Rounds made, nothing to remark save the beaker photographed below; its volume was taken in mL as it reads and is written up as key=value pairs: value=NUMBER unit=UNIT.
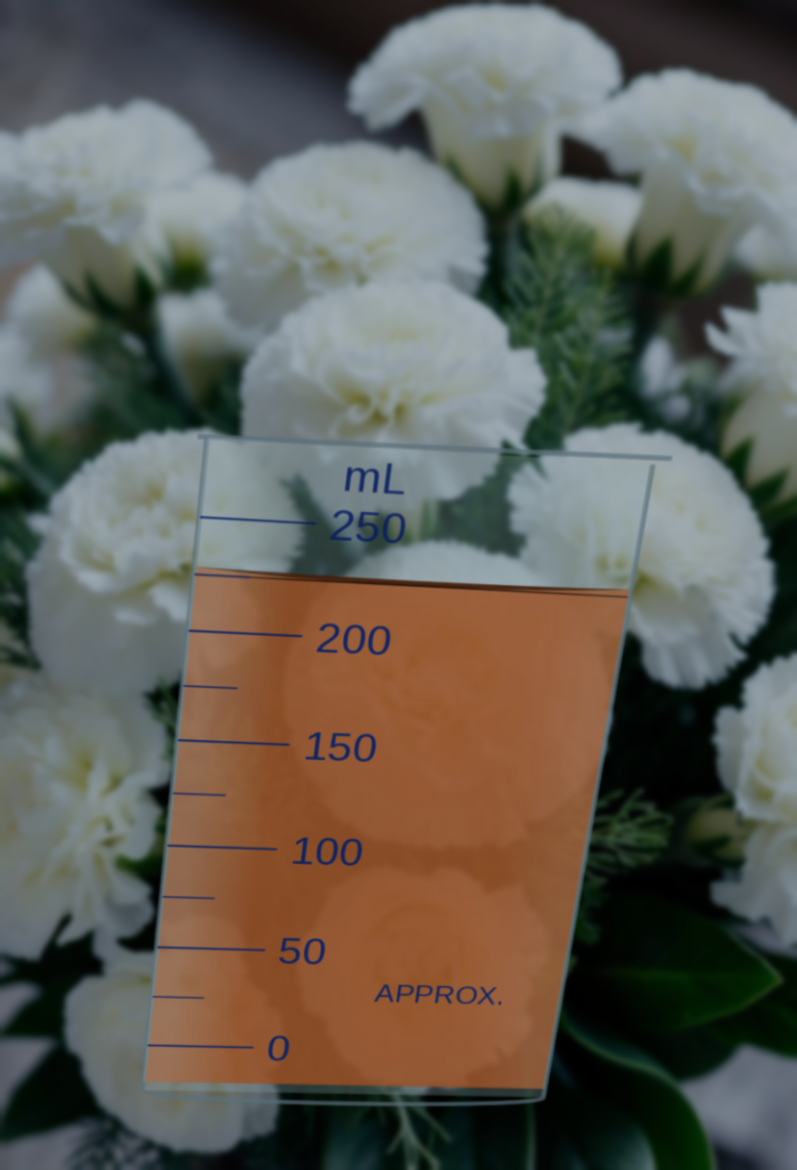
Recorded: value=225 unit=mL
